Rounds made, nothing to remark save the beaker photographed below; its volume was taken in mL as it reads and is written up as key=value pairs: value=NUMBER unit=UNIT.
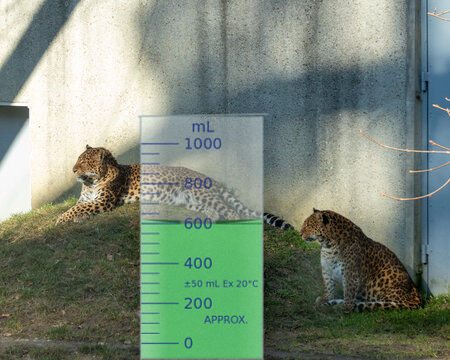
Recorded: value=600 unit=mL
